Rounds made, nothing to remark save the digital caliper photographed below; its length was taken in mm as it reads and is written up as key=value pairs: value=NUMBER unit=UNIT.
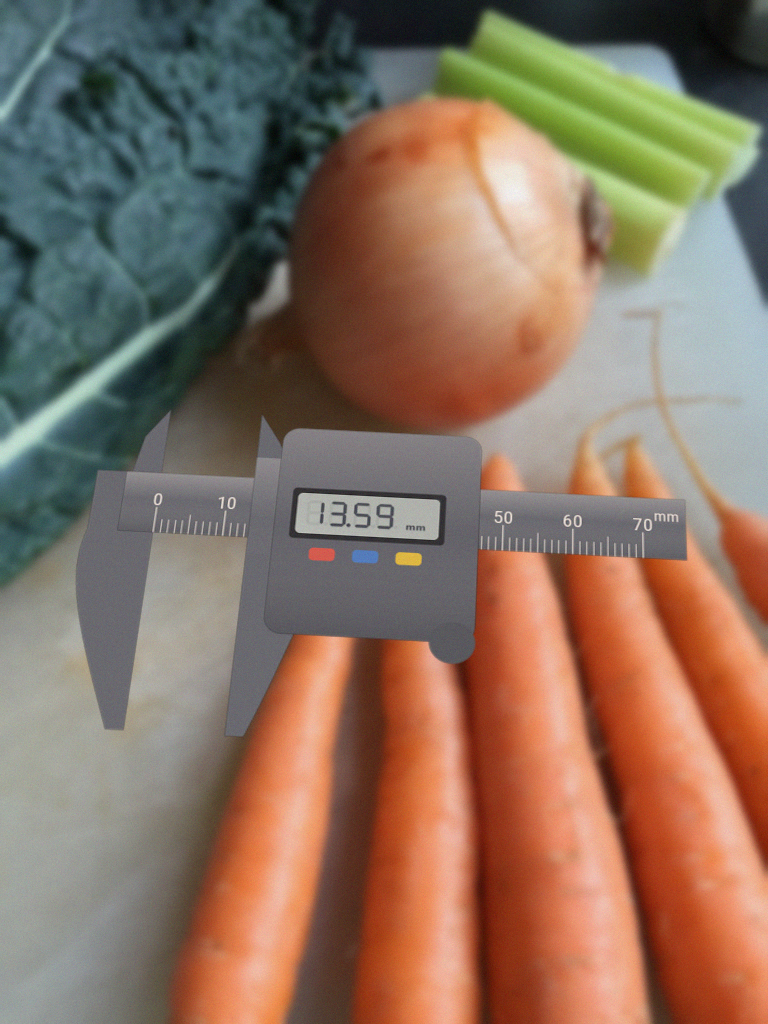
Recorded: value=13.59 unit=mm
